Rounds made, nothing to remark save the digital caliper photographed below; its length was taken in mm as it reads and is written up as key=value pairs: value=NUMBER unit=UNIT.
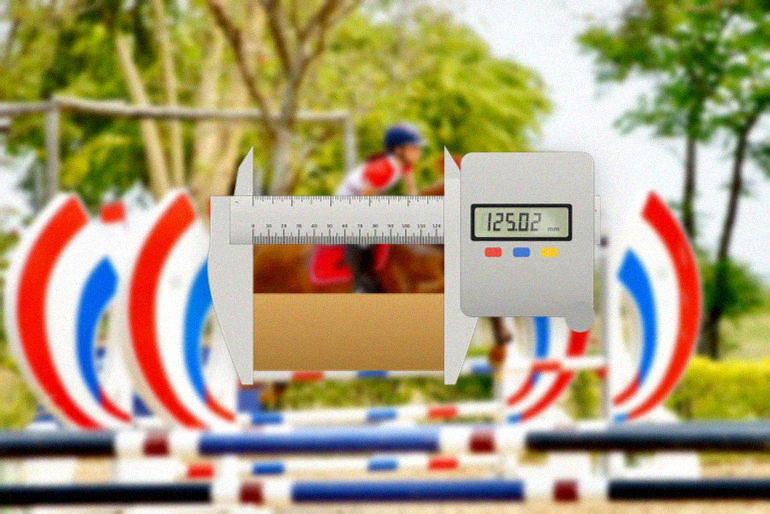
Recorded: value=125.02 unit=mm
